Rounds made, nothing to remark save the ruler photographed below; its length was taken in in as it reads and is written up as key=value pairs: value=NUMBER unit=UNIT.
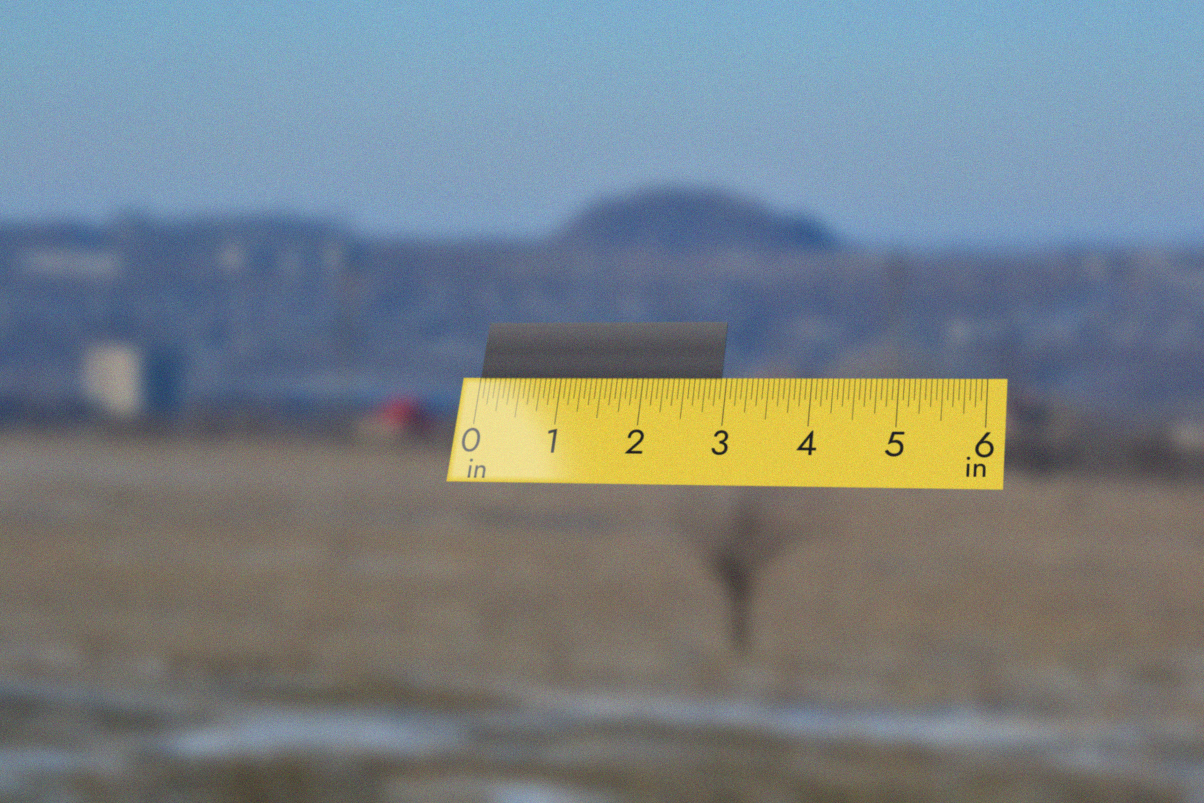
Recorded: value=2.9375 unit=in
